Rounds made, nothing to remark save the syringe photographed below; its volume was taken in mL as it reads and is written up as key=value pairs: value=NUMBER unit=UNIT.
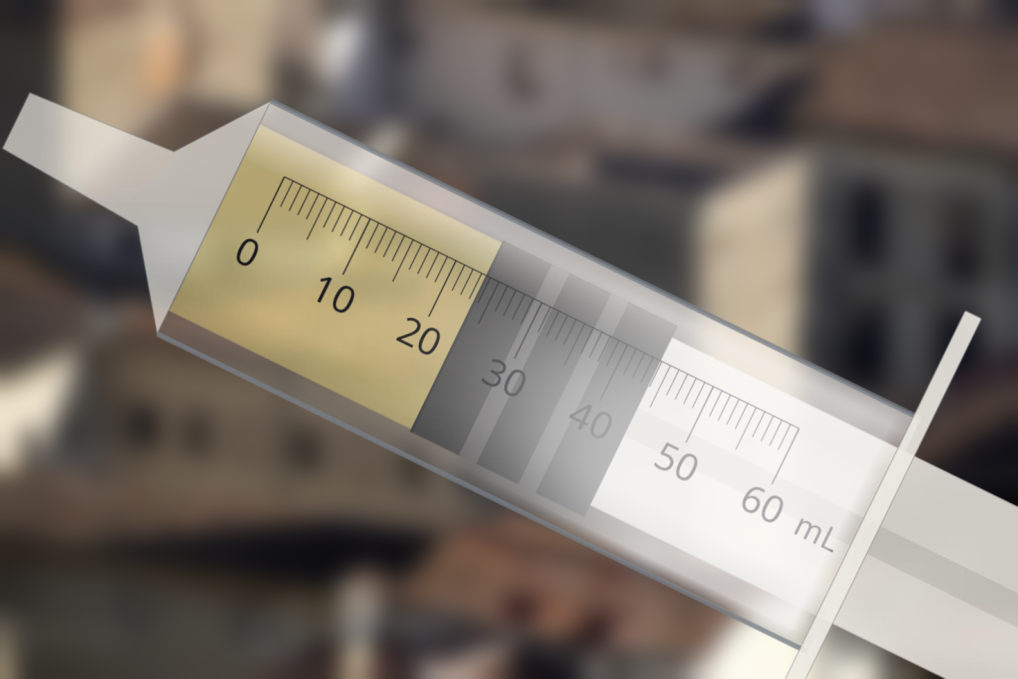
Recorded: value=23.5 unit=mL
